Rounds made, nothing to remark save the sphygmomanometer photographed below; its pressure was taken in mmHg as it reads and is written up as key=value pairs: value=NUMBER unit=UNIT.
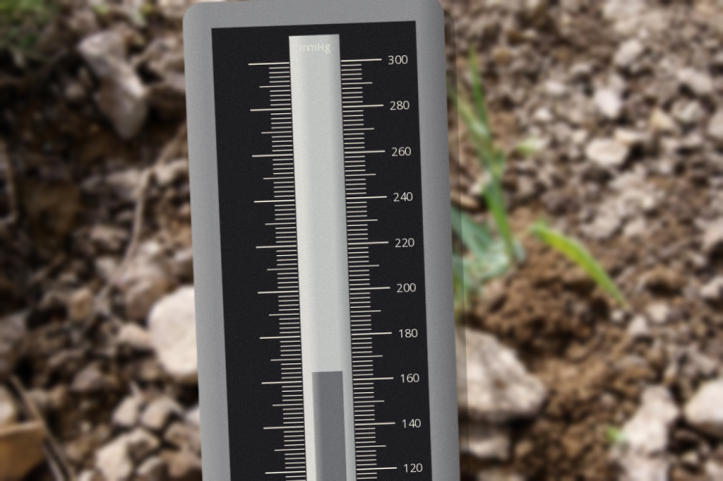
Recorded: value=164 unit=mmHg
